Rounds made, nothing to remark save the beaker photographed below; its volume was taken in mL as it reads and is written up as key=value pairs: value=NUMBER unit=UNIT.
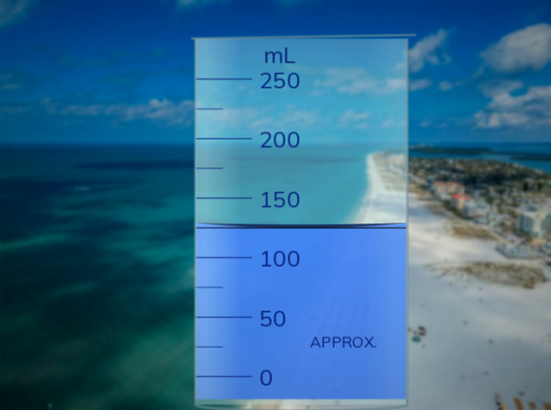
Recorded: value=125 unit=mL
